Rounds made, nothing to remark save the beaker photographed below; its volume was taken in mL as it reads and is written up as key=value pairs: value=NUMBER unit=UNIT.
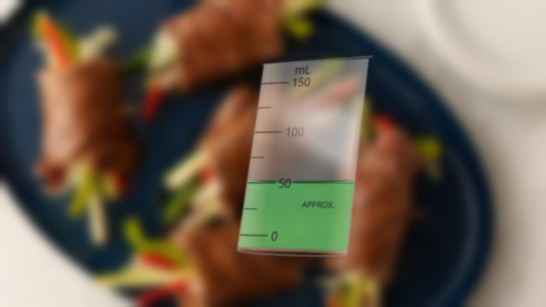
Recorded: value=50 unit=mL
